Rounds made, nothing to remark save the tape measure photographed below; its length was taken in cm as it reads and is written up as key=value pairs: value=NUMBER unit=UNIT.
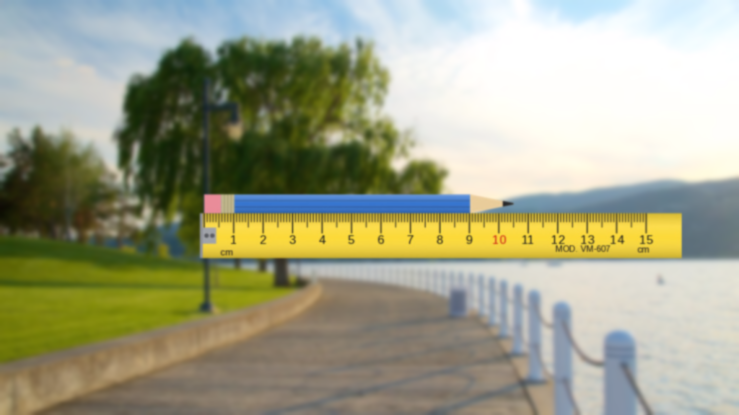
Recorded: value=10.5 unit=cm
